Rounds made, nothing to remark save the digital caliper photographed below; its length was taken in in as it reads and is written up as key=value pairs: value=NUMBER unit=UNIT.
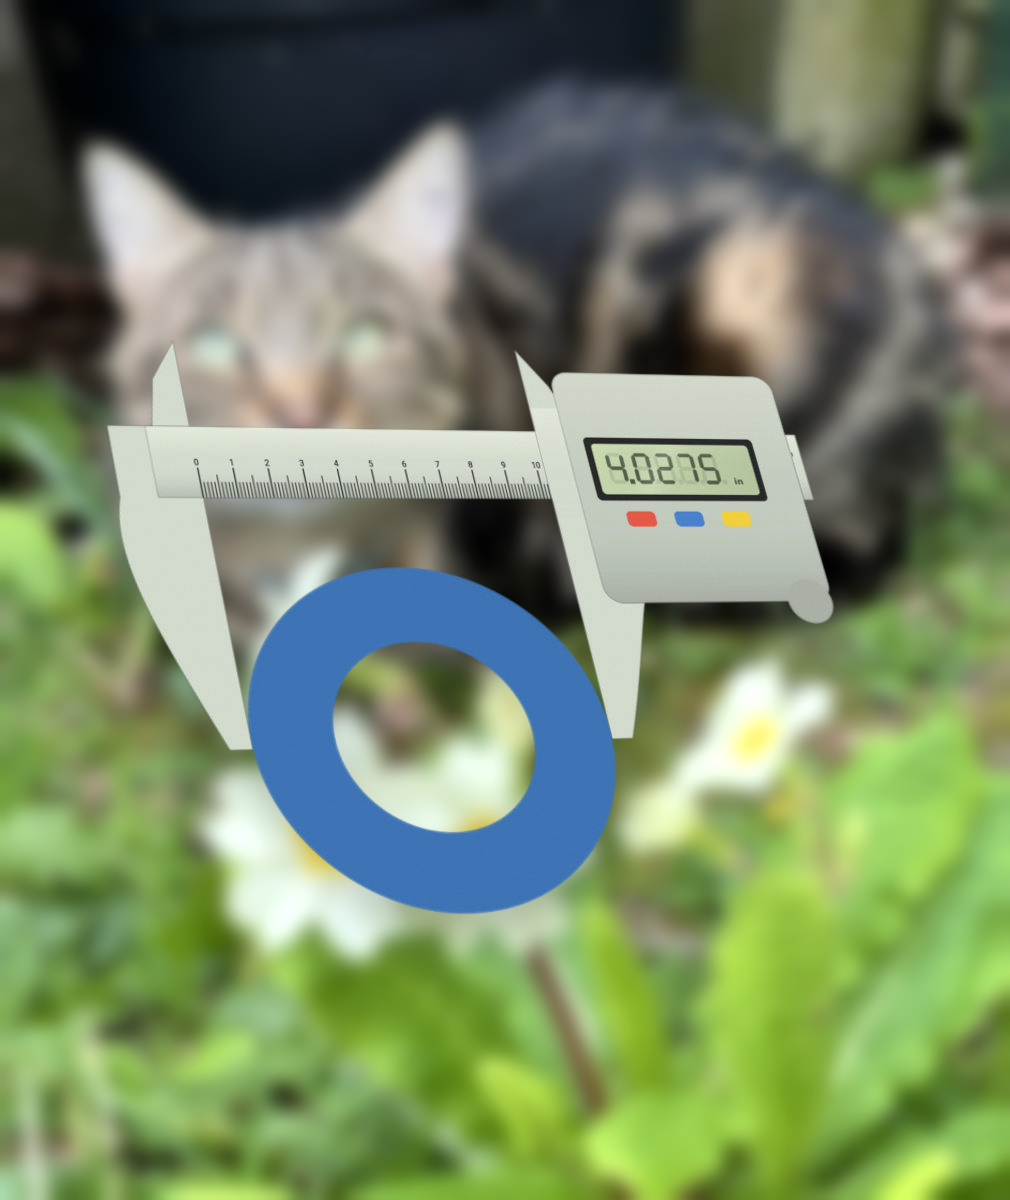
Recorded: value=4.0275 unit=in
